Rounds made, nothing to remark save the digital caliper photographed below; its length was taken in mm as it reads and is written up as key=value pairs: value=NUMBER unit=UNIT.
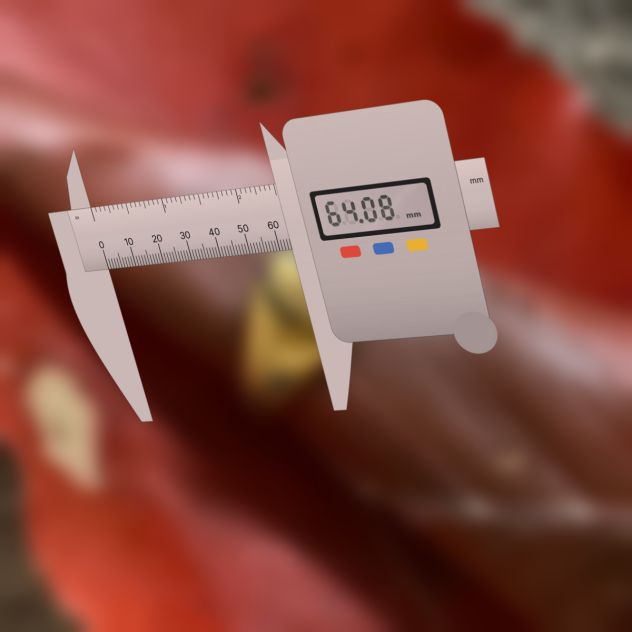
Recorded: value=64.08 unit=mm
